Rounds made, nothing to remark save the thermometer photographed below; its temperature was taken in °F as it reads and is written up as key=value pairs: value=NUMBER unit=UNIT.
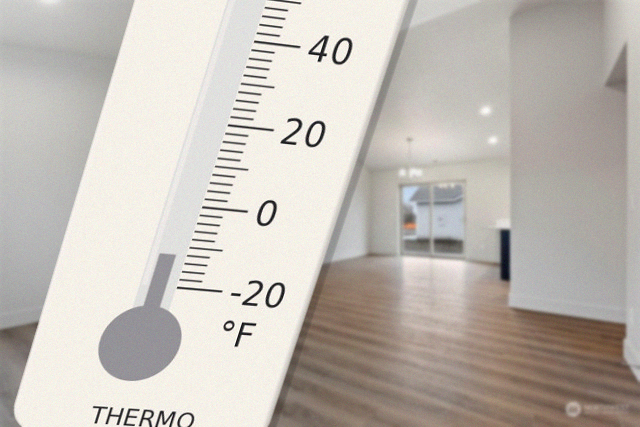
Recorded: value=-12 unit=°F
